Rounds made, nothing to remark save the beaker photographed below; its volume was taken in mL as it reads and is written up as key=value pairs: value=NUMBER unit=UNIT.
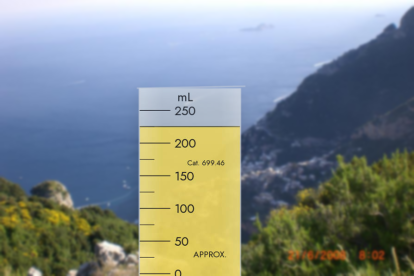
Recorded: value=225 unit=mL
